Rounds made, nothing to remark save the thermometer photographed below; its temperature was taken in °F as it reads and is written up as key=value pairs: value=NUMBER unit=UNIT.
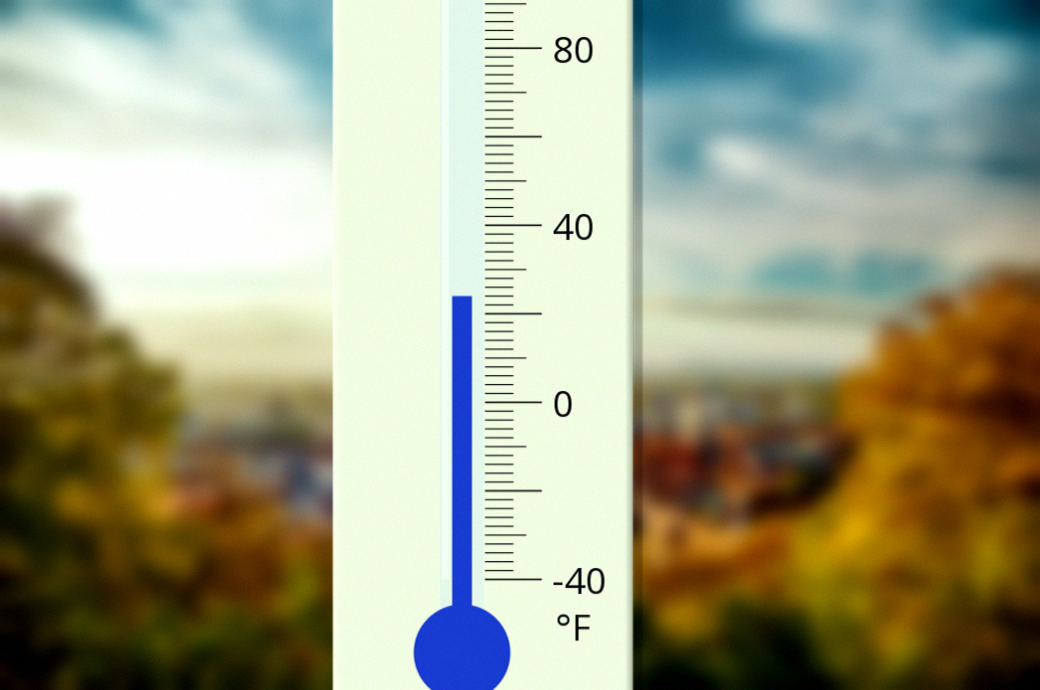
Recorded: value=24 unit=°F
